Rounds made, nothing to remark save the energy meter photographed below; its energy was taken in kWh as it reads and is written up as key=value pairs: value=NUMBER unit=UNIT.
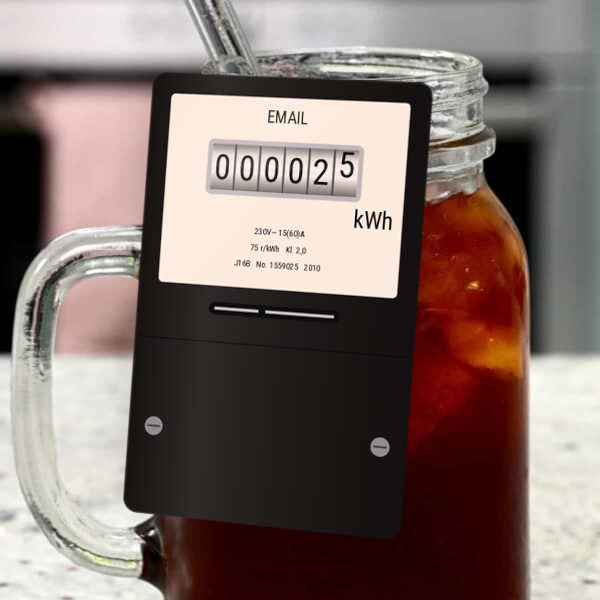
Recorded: value=25 unit=kWh
